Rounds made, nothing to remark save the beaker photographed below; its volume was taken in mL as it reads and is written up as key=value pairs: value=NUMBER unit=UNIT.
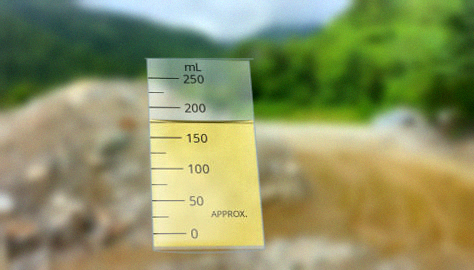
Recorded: value=175 unit=mL
